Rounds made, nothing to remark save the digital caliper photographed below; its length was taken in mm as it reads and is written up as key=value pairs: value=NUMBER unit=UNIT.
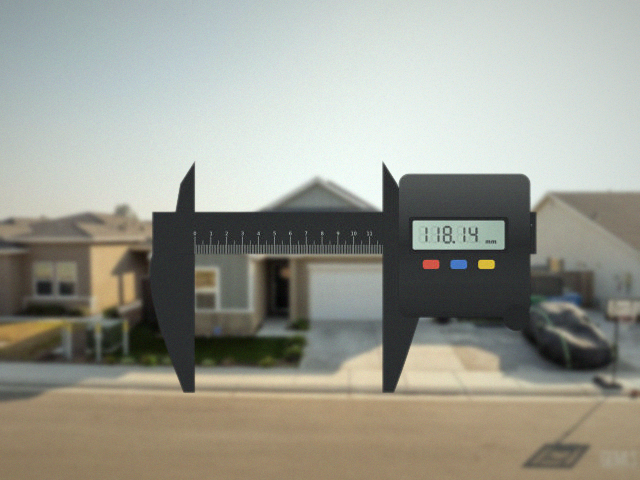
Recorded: value=118.14 unit=mm
